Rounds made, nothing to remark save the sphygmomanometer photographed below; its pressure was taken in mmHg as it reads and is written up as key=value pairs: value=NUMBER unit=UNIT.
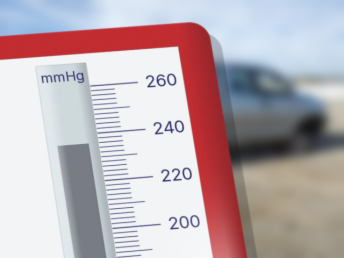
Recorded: value=236 unit=mmHg
